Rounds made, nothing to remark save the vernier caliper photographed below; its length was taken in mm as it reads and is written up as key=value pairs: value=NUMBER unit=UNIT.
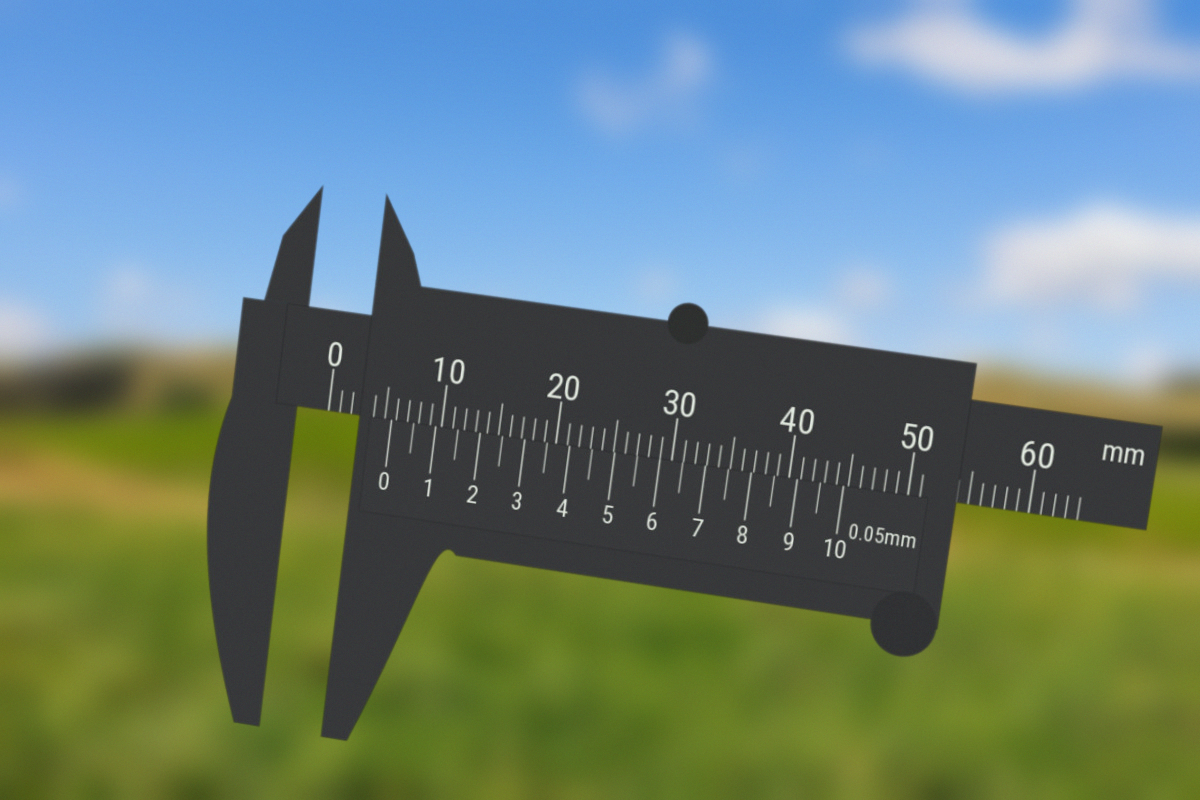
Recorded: value=5.6 unit=mm
